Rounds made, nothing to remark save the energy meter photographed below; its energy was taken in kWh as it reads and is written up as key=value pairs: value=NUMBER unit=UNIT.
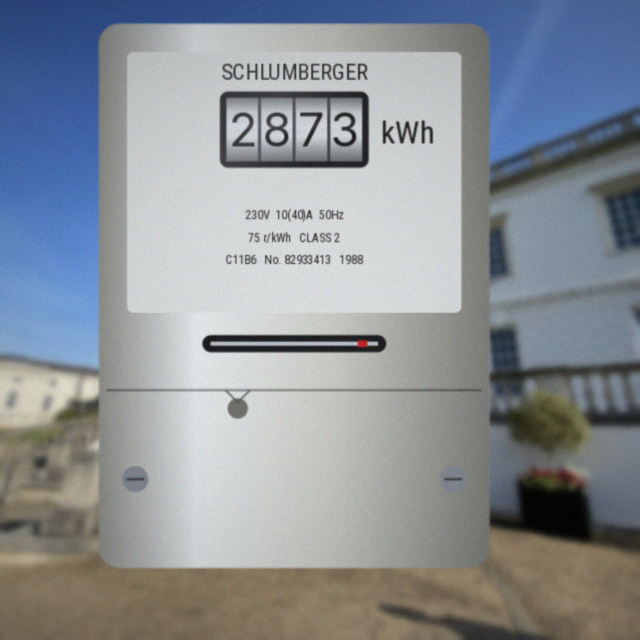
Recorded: value=2873 unit=kWh
